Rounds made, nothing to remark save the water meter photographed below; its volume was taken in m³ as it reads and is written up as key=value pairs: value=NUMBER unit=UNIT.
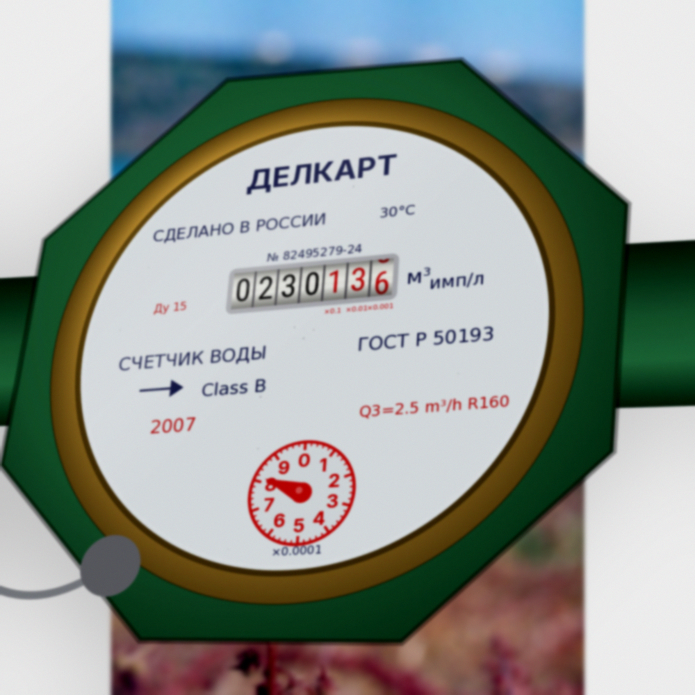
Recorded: value=230.1358 unit=m³
